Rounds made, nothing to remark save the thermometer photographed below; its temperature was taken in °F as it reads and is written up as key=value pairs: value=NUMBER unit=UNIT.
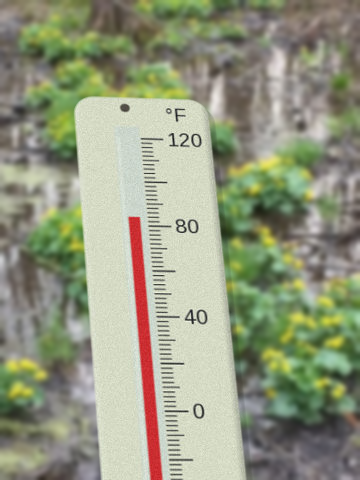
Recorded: value=84 unit=°F
